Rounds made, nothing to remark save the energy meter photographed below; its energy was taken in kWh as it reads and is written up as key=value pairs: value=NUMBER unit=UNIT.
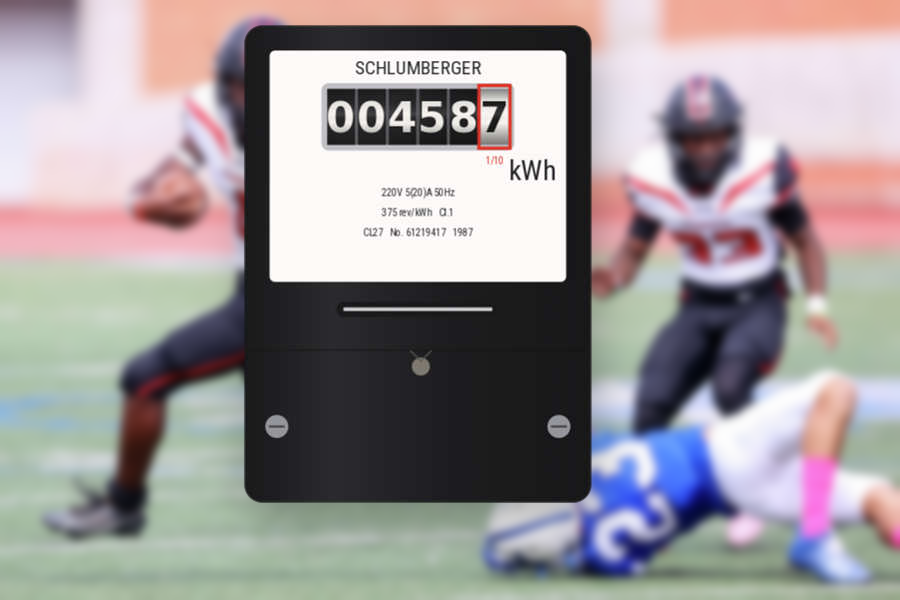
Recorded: value=458.7 unit=kWh
